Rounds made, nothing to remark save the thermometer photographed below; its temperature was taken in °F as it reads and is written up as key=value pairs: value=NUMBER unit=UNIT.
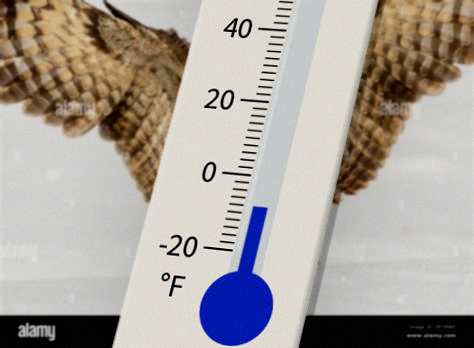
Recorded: value=-8 unit=°F
